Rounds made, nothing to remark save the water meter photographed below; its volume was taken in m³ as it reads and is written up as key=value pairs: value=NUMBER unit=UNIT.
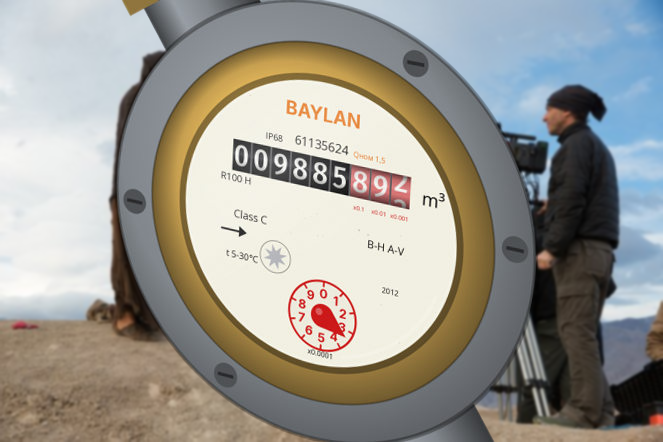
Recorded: value=9885.8923 unit=m³
